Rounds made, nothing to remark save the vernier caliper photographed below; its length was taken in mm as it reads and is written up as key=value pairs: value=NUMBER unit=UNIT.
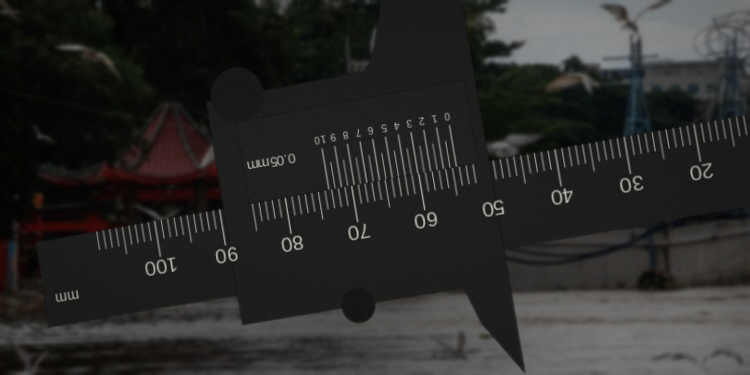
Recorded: value=54.4 unit=mm
